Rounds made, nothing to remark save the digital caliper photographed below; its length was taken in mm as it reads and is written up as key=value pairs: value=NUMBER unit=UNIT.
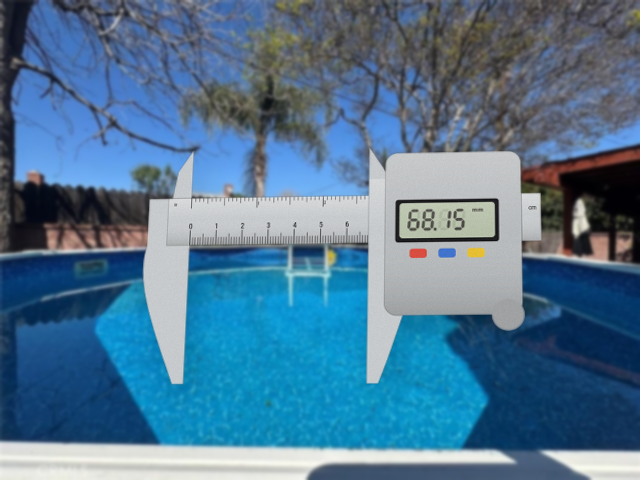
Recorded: value=68.15 unit=mm
